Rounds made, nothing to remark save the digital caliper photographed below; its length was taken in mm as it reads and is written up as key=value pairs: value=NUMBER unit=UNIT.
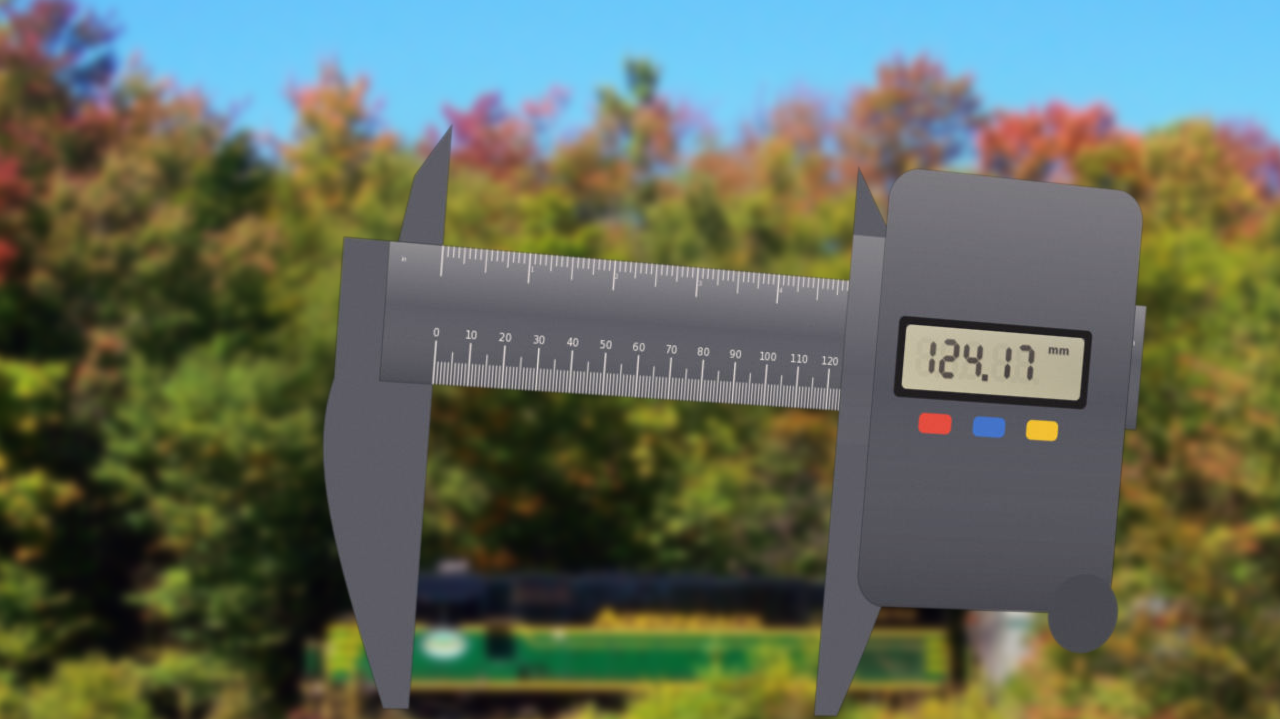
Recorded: value=124.17 unit=mm
